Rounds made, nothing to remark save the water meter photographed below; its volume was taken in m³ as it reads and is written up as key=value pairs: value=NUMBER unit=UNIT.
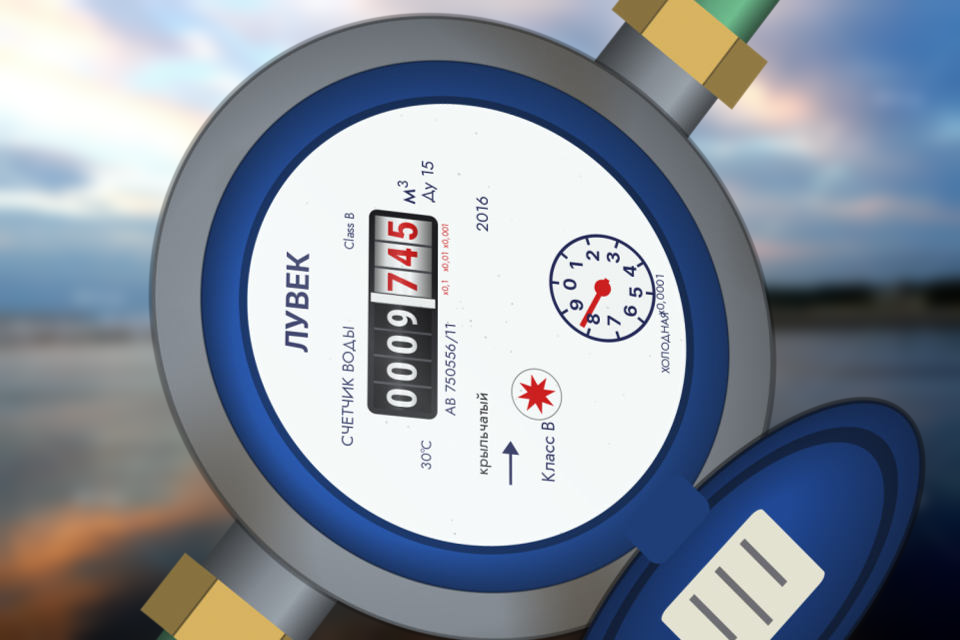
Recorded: value=9.7458 unit=m³
